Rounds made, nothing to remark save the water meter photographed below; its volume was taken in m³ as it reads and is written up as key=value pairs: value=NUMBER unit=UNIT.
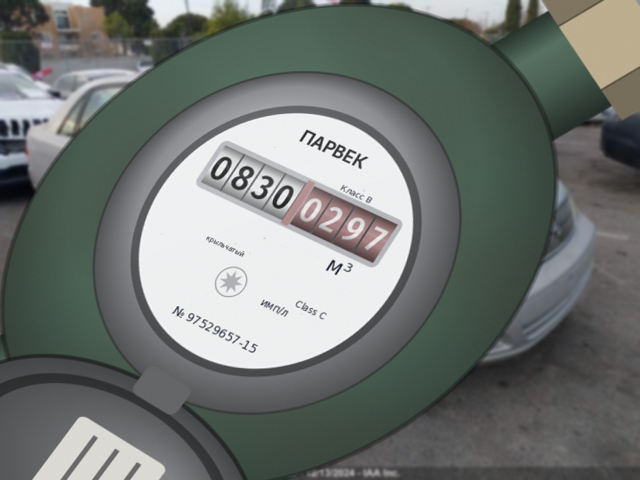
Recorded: value=830.0297 unit=m³
